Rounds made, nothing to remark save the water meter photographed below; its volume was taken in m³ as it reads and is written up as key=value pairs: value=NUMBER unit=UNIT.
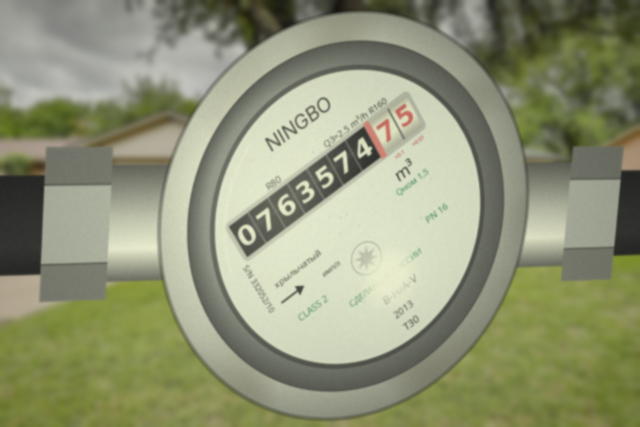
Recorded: value=763574.75 unit=m³
